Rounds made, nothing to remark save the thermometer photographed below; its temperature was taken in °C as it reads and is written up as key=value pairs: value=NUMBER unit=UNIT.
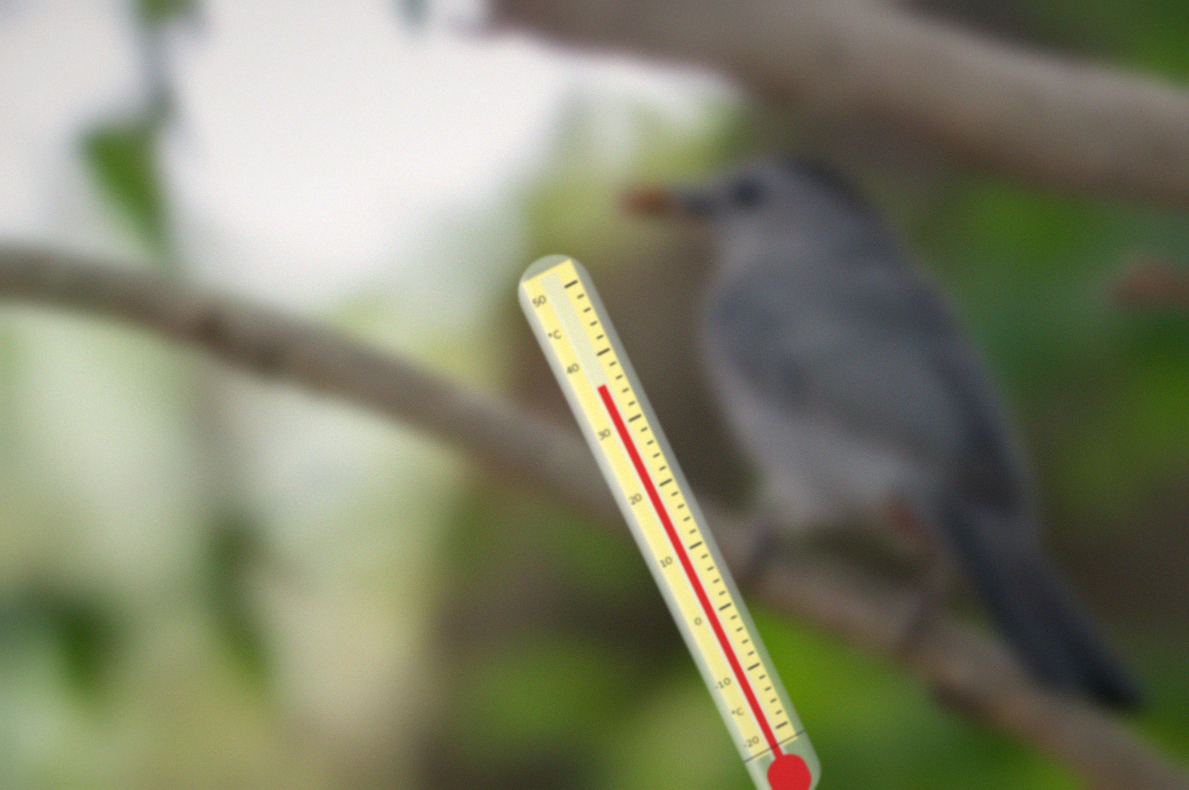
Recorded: value=36 unit=°C
